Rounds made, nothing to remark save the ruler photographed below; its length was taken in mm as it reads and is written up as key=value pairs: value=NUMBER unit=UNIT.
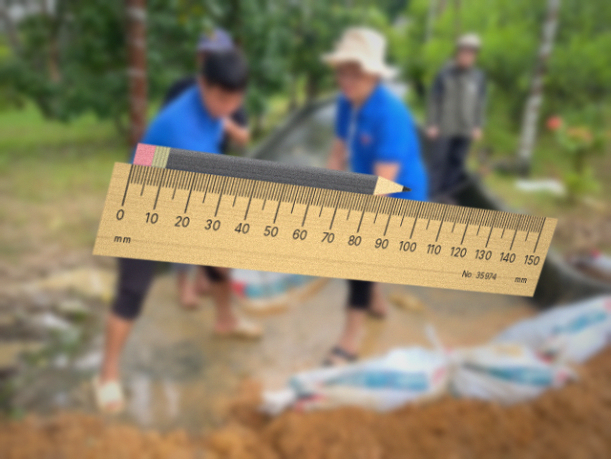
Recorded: value=95 unit=mm
